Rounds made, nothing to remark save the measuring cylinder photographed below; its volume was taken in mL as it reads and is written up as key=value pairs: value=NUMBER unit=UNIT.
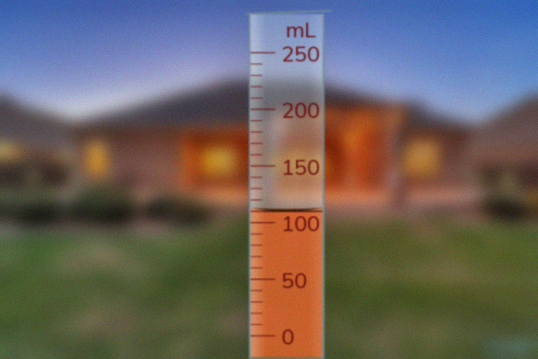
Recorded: value=110 unit=mL
